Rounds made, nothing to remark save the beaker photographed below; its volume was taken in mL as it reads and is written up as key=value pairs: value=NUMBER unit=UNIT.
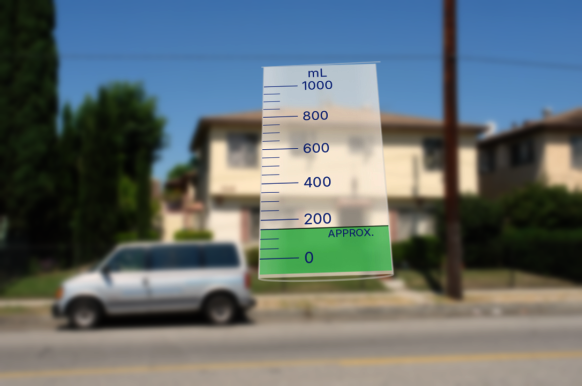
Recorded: value=150 unit=mL
